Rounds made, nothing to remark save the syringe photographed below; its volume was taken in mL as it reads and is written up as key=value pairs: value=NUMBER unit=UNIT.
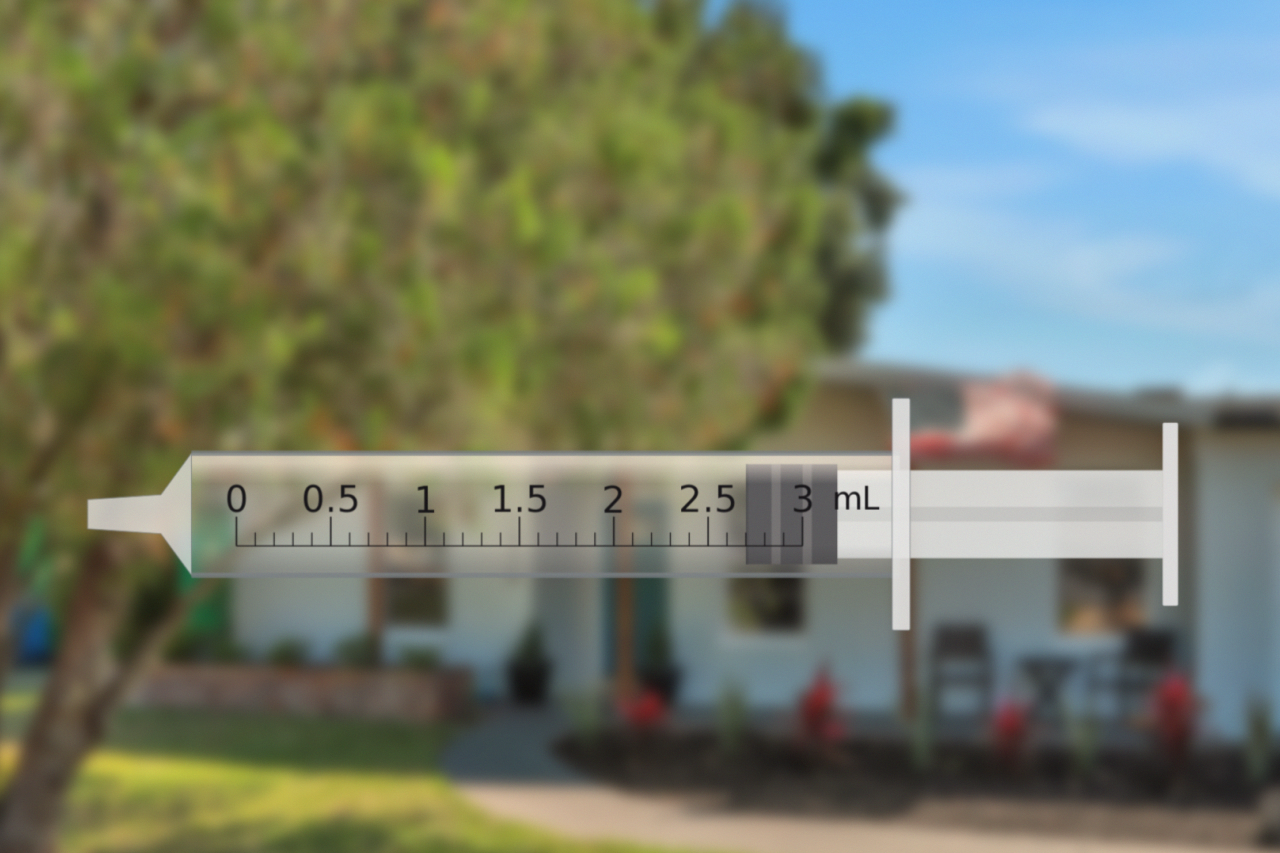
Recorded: value=2.7 unit=mL
